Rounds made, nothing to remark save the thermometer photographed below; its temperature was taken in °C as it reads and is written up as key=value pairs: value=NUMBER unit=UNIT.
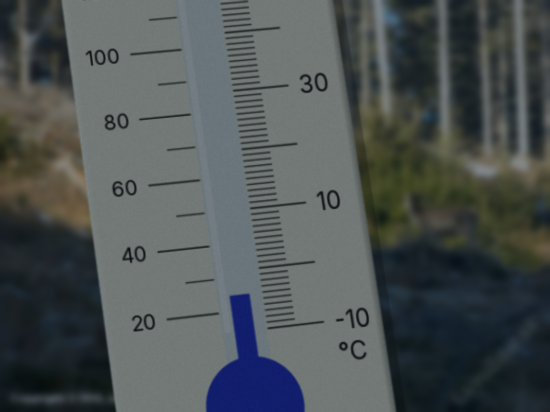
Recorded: value=-4 unit=°C
